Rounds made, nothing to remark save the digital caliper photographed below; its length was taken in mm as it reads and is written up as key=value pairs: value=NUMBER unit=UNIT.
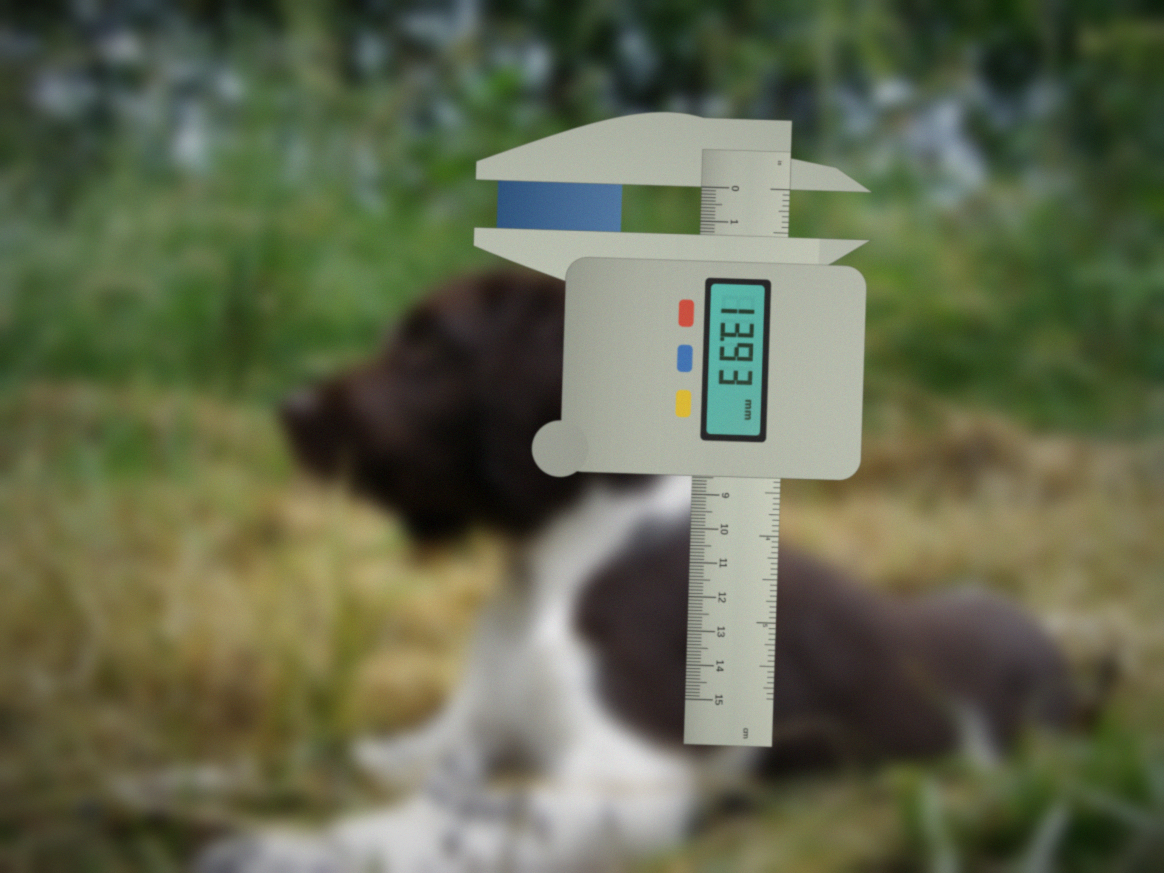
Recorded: value=13.93 unit=mm
